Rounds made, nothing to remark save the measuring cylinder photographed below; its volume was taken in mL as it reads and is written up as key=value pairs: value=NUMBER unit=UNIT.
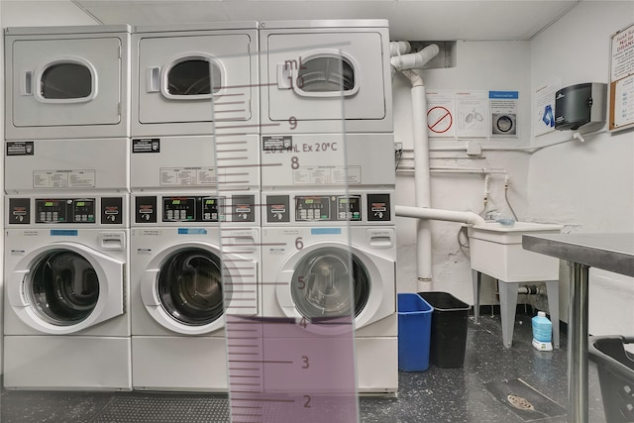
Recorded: value=4 unit=mL
